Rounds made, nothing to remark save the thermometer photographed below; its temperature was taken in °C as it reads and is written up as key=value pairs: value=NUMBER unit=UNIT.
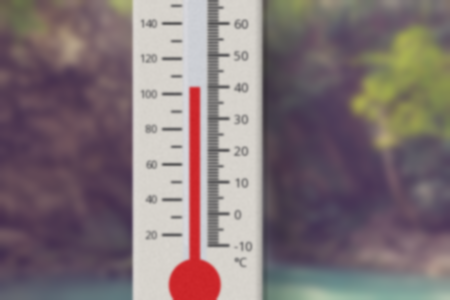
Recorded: value=40 unit=°C
